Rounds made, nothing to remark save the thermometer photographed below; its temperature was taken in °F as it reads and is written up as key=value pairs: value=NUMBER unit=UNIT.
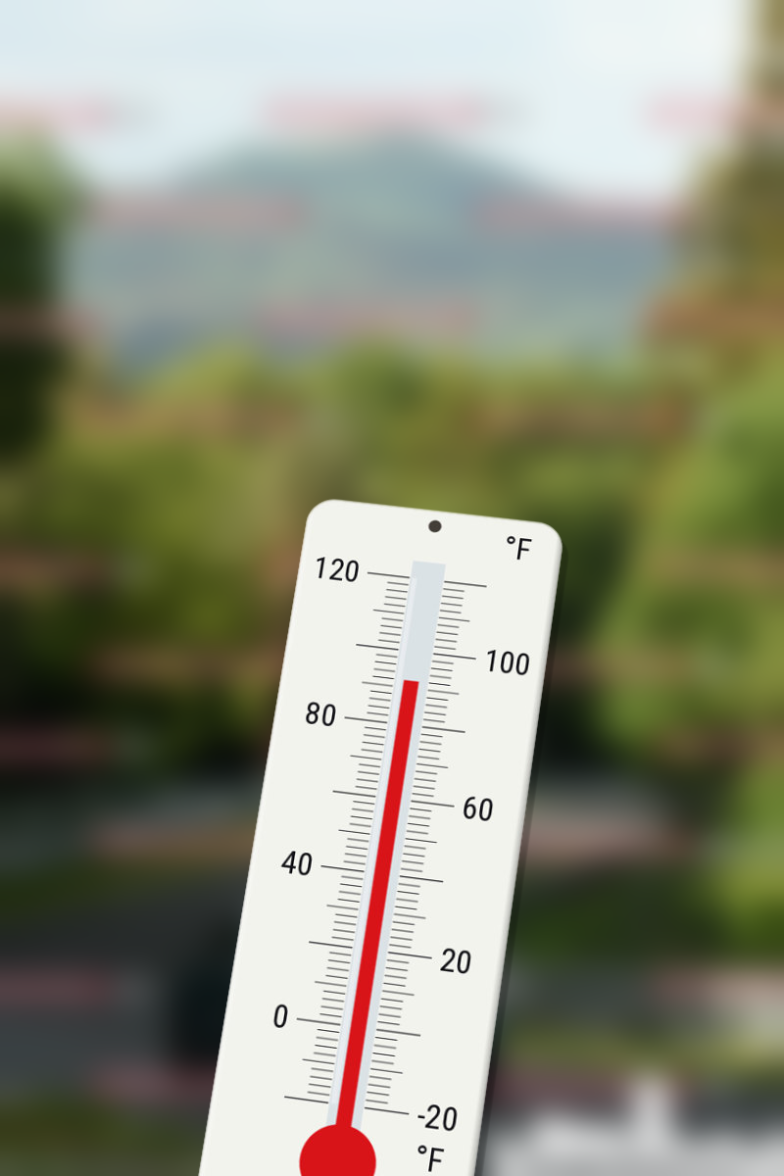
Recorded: value=92 unit=°F
